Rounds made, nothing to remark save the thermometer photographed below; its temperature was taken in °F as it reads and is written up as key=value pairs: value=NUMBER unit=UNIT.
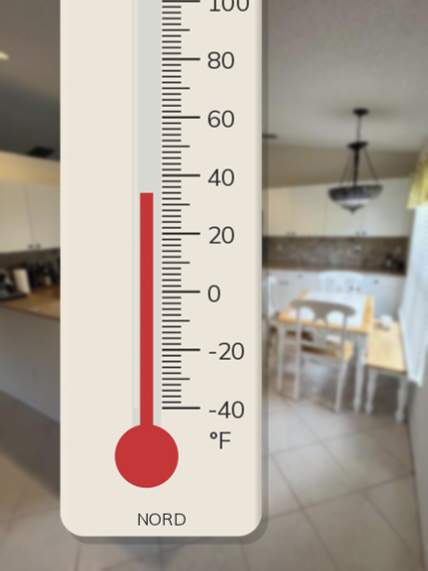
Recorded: value=34 unit=°F
